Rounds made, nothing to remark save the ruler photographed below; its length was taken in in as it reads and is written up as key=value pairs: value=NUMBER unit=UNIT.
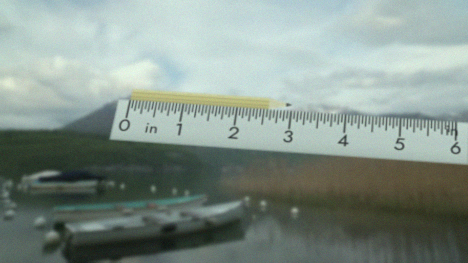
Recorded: value=3 unit=in
